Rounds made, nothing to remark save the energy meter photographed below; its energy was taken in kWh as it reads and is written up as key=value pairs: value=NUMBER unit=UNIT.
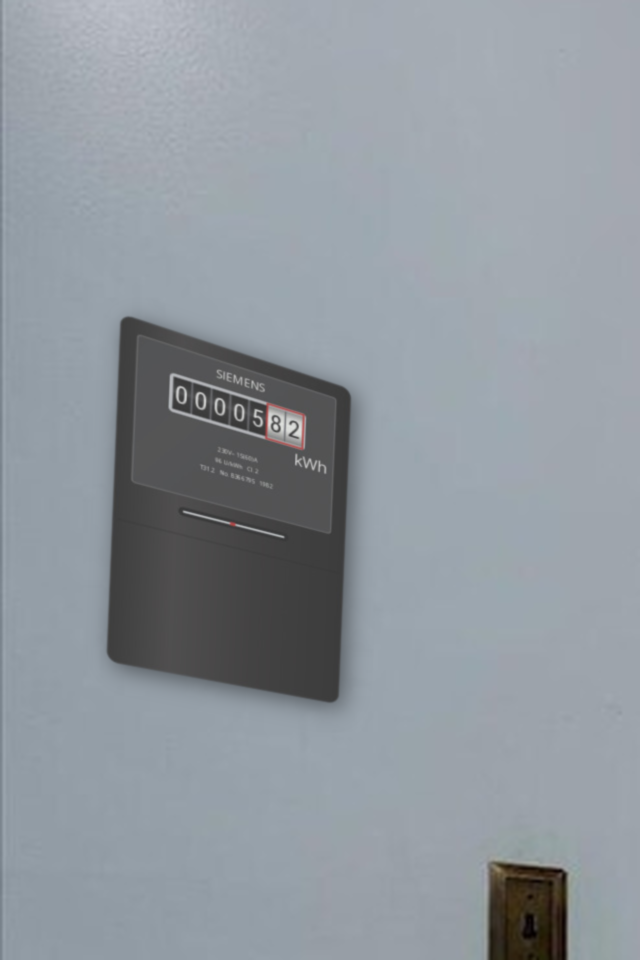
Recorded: value=5.82 unit=kWh
